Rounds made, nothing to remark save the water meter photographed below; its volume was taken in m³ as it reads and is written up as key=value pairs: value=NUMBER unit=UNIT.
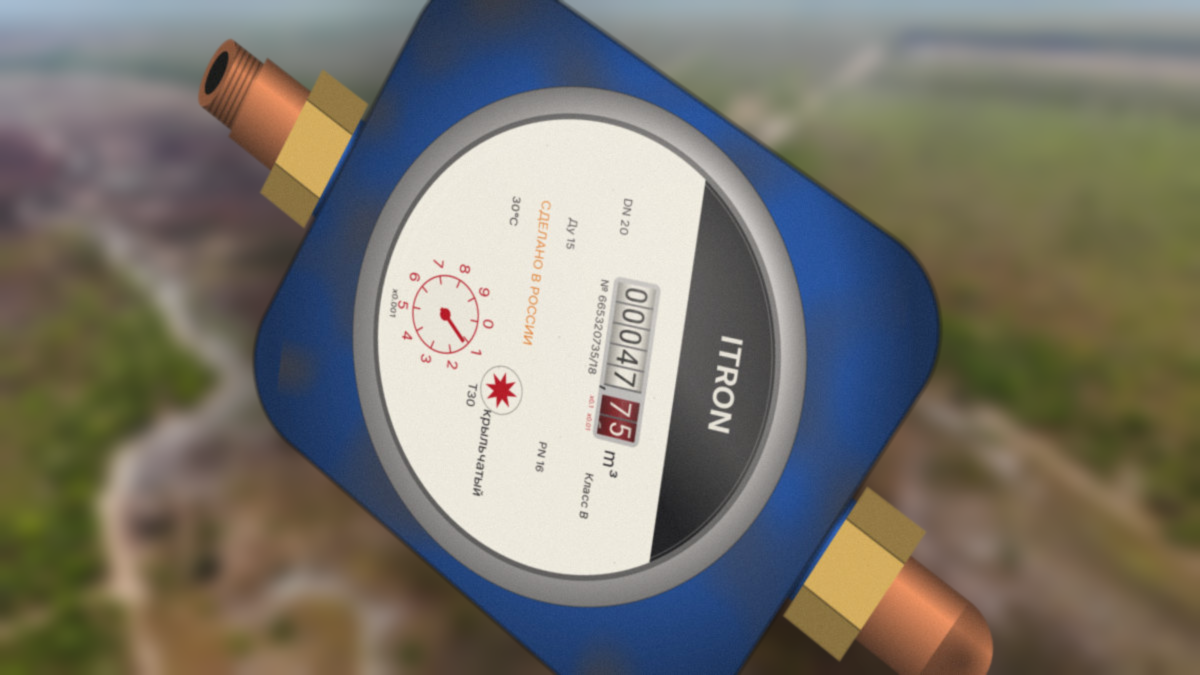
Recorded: value=47.751 unit=m³
